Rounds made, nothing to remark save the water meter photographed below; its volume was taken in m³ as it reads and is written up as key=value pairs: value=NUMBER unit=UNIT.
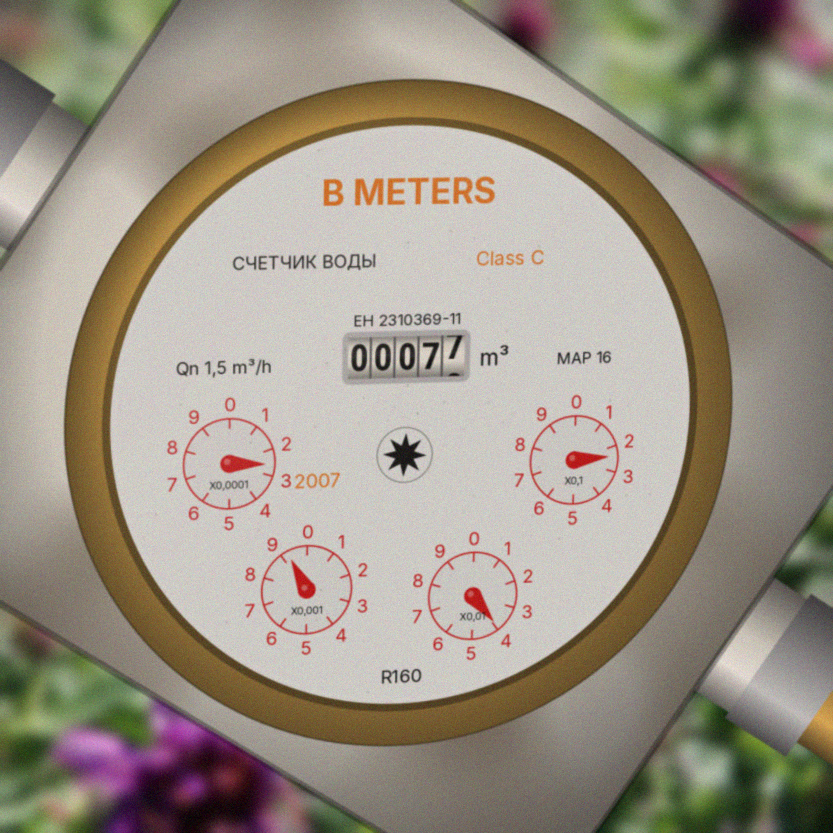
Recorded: value=77.2392 unit=m³
